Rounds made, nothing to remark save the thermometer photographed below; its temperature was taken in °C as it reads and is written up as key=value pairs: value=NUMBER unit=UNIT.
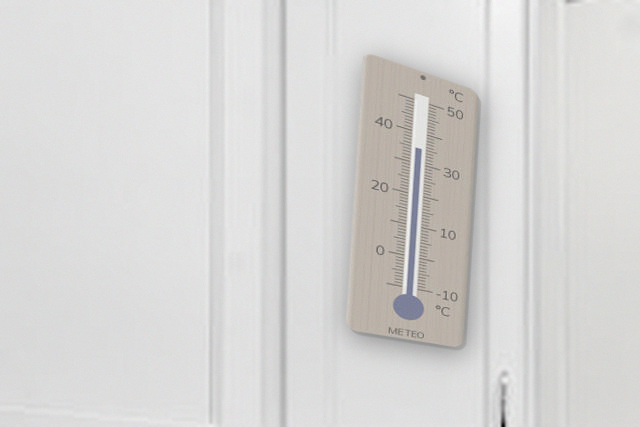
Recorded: value=35 unit=°C
